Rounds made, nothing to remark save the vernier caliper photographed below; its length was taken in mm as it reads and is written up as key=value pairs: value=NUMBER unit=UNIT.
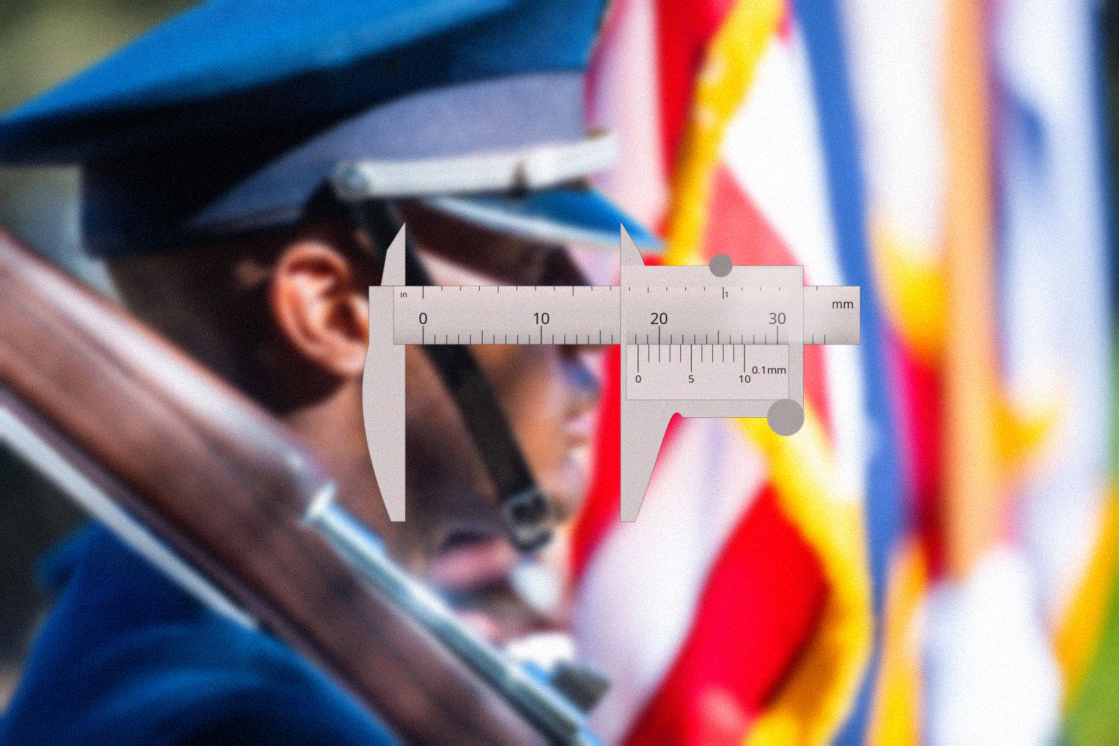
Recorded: value=18.2 unit=mm
